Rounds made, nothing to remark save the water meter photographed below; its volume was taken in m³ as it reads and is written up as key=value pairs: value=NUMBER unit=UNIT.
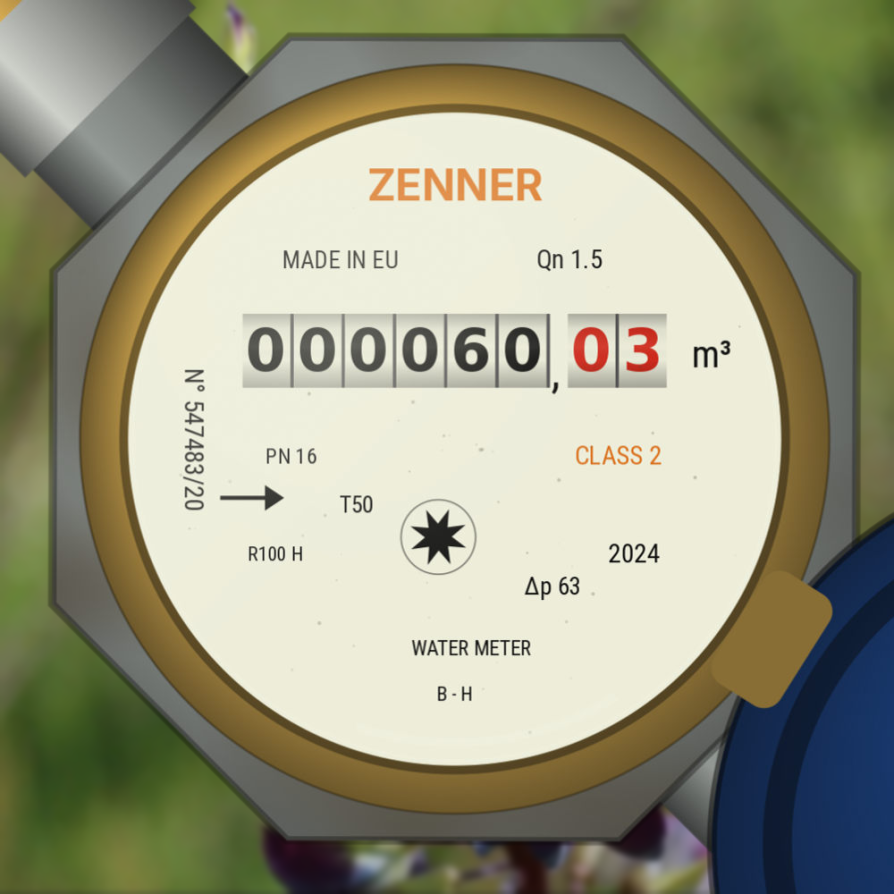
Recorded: value=60.03 unit=m³
